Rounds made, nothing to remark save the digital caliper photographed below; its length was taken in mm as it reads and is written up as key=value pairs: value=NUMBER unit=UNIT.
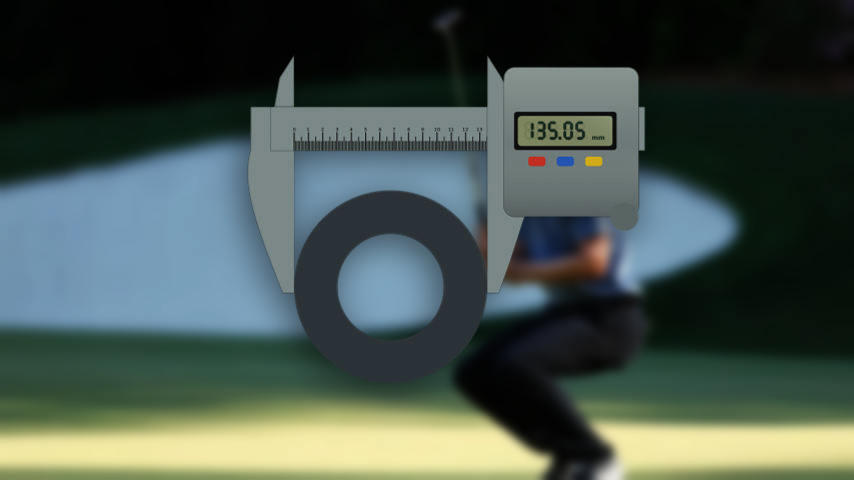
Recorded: value=135.05 unit=mm
